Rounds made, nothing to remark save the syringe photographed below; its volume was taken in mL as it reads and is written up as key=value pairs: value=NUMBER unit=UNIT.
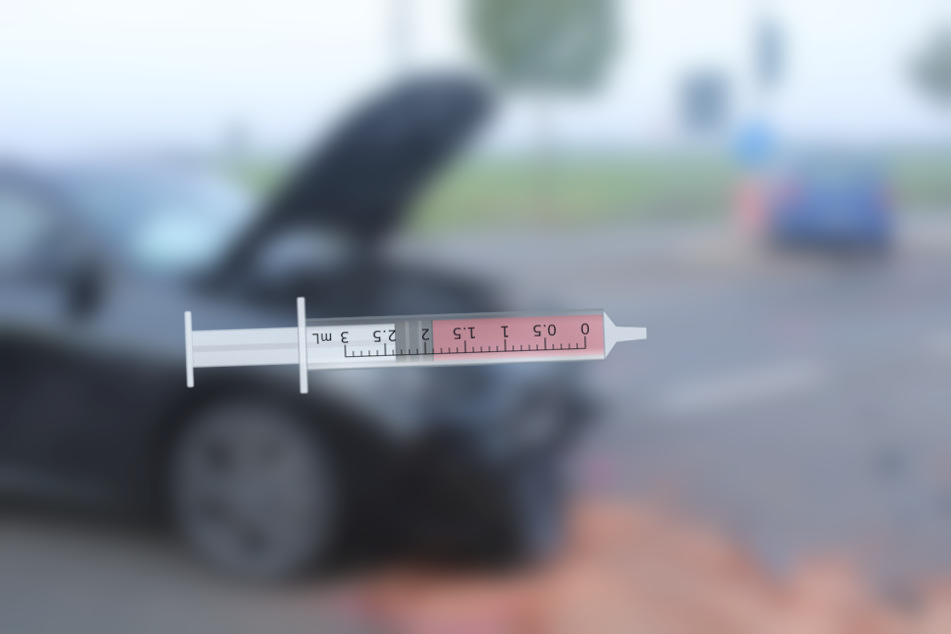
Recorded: value=1.9 unit=mL
